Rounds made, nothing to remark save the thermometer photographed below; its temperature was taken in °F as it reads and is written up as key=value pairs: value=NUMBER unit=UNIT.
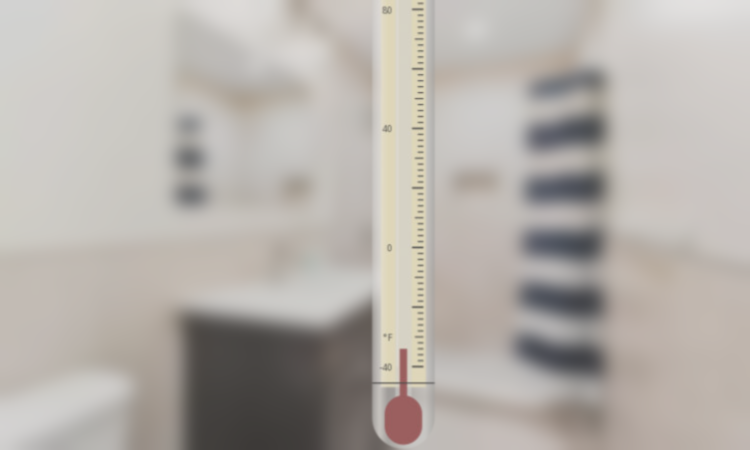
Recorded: value=-34 unit=°F
